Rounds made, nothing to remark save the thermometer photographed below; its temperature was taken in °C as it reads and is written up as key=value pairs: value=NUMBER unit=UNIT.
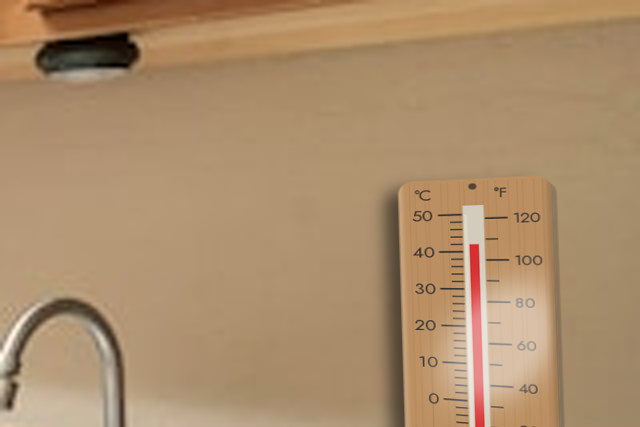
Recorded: value=42 unit=°C
